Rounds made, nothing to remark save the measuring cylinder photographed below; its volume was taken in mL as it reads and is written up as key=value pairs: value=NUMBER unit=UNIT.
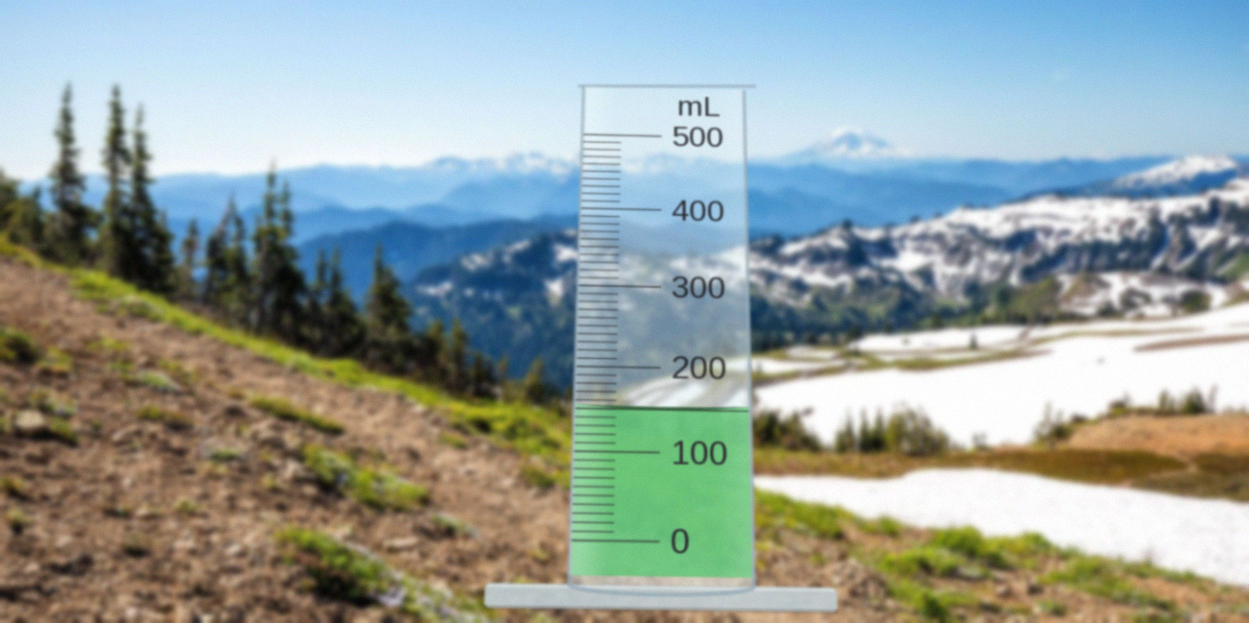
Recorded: value=150 unit=mL
